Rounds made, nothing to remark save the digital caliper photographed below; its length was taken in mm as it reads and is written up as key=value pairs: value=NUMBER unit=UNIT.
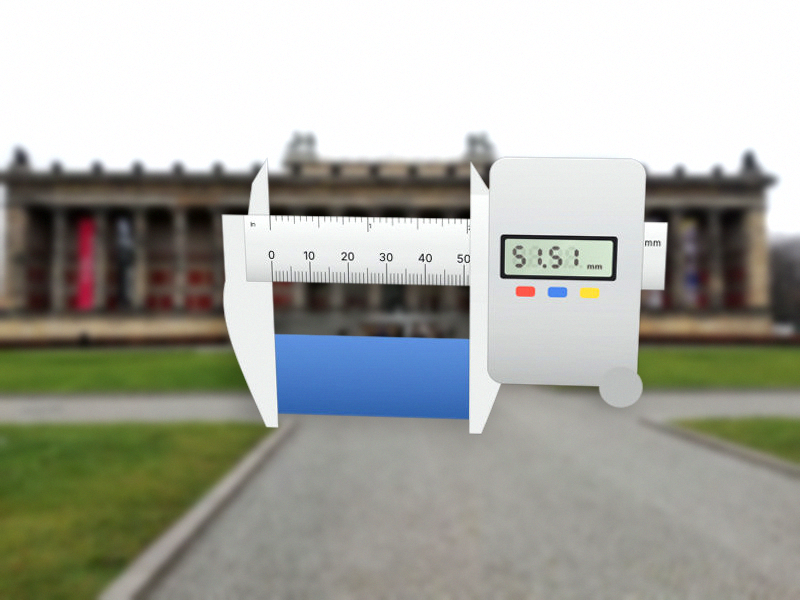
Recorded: value=51.51 unit=mm
